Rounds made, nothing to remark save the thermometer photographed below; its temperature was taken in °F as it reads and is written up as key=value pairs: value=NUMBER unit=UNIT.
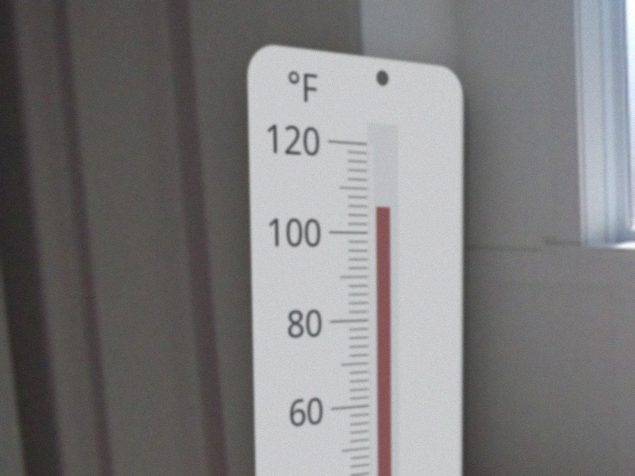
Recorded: value=106 unit=°F
